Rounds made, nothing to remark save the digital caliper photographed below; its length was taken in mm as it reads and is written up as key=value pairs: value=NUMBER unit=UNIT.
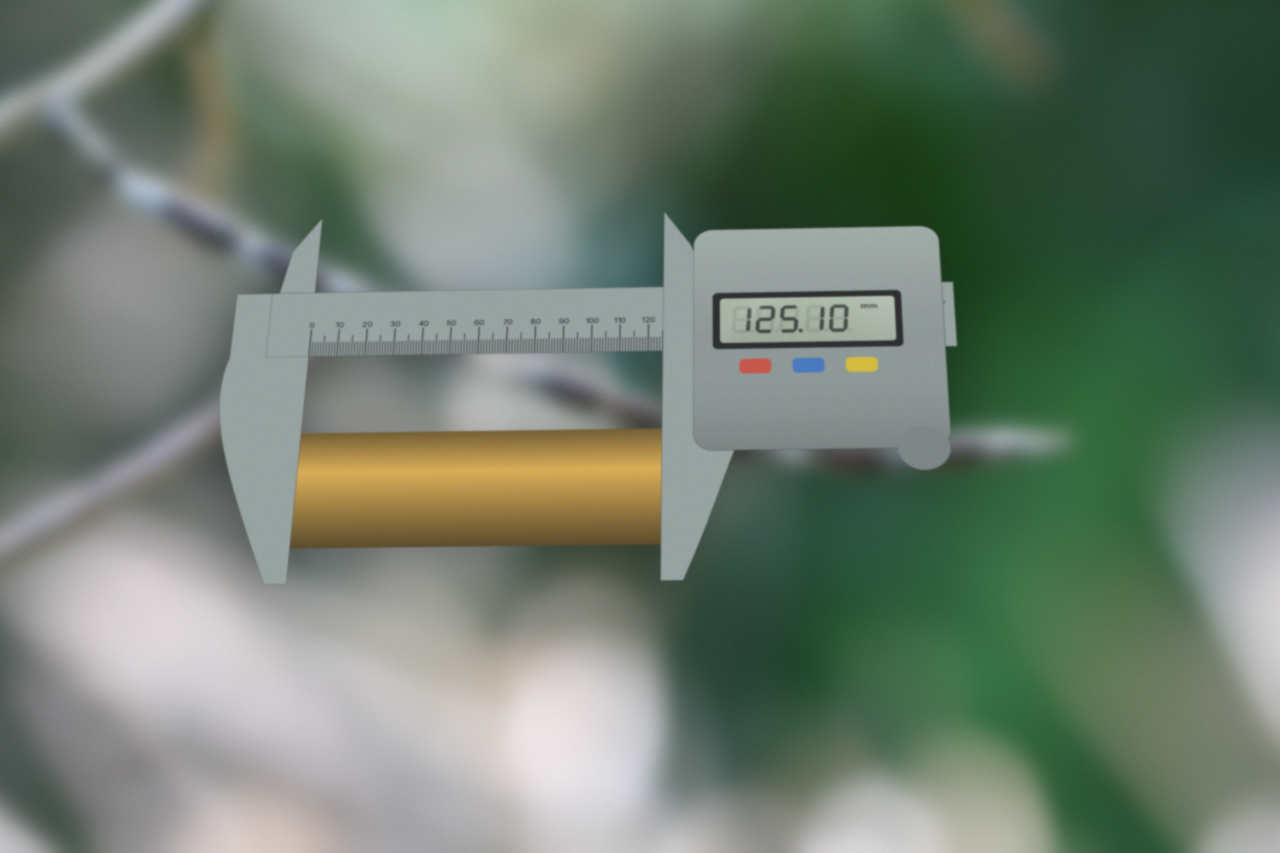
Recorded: value=125.10 unit=mm
